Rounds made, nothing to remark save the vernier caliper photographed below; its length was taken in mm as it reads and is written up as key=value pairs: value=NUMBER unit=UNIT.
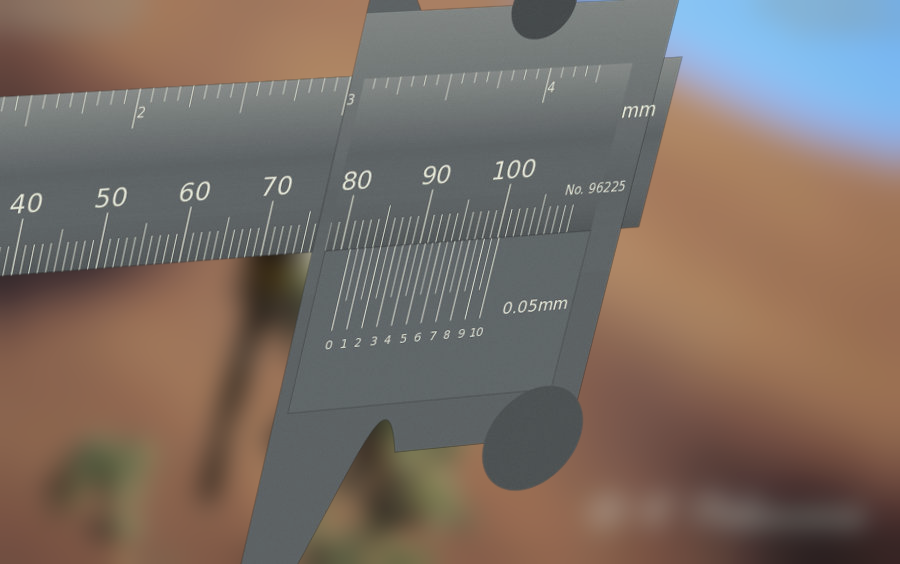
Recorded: value=81.2 unit=mm
